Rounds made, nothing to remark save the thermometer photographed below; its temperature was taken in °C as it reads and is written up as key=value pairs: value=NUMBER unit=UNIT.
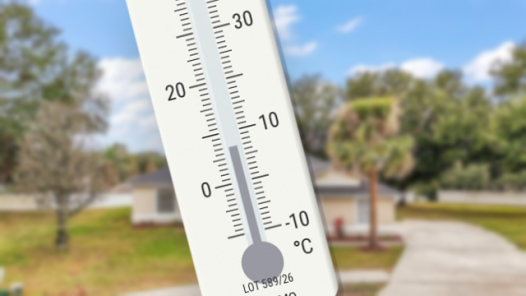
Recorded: value=7 unit=°C
